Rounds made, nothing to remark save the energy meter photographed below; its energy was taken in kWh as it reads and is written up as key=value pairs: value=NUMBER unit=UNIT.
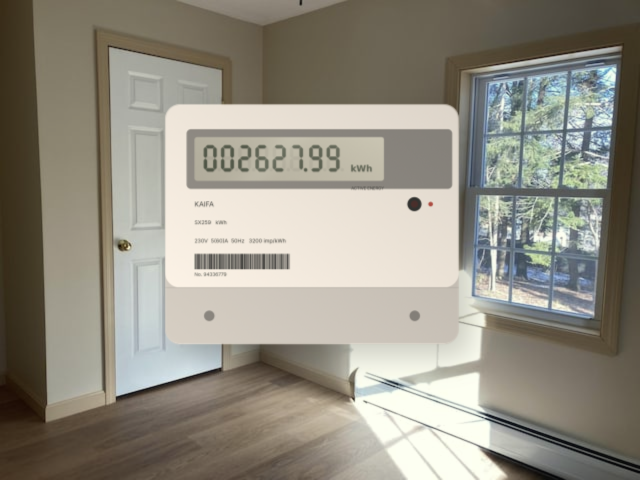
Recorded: value=2627.99 unit=kWh
